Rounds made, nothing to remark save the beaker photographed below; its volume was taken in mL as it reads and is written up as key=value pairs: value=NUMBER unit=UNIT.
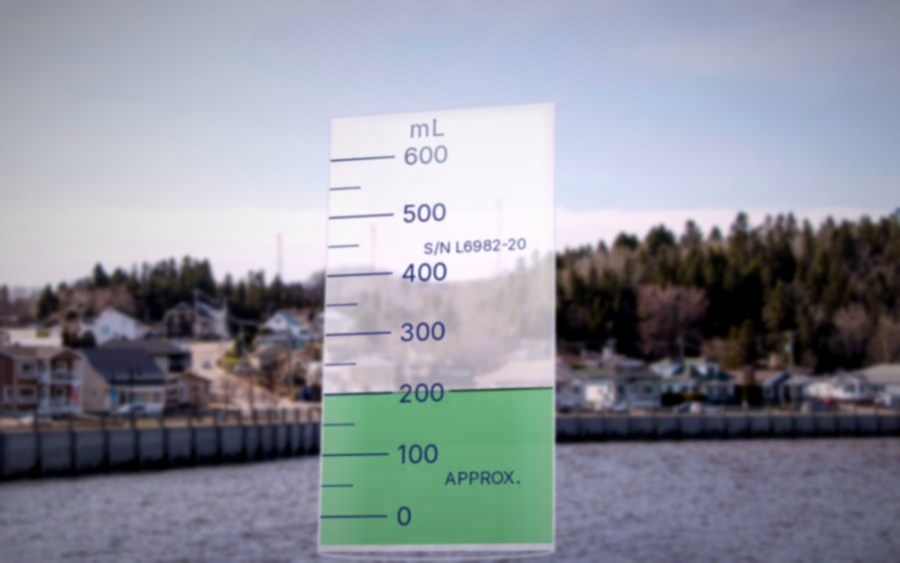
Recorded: value=200 unit=mL
